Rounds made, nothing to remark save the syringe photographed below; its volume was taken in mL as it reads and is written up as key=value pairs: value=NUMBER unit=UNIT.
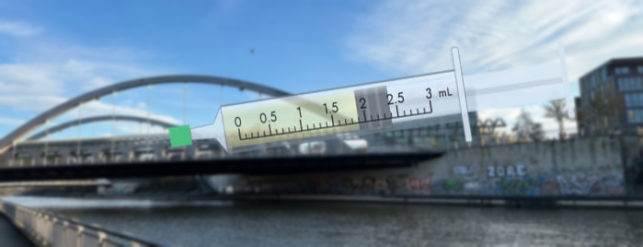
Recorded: value=1.9 unit=mL
